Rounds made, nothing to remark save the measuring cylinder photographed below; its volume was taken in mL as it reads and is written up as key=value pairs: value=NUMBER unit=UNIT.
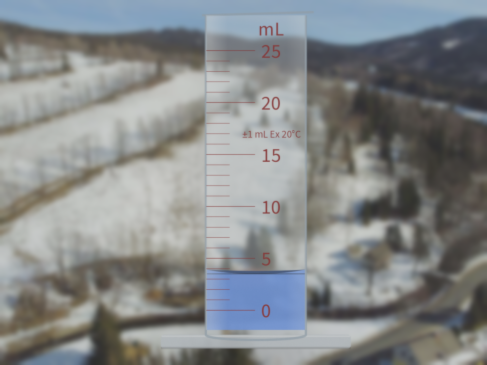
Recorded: value=3.5 unit=mL
